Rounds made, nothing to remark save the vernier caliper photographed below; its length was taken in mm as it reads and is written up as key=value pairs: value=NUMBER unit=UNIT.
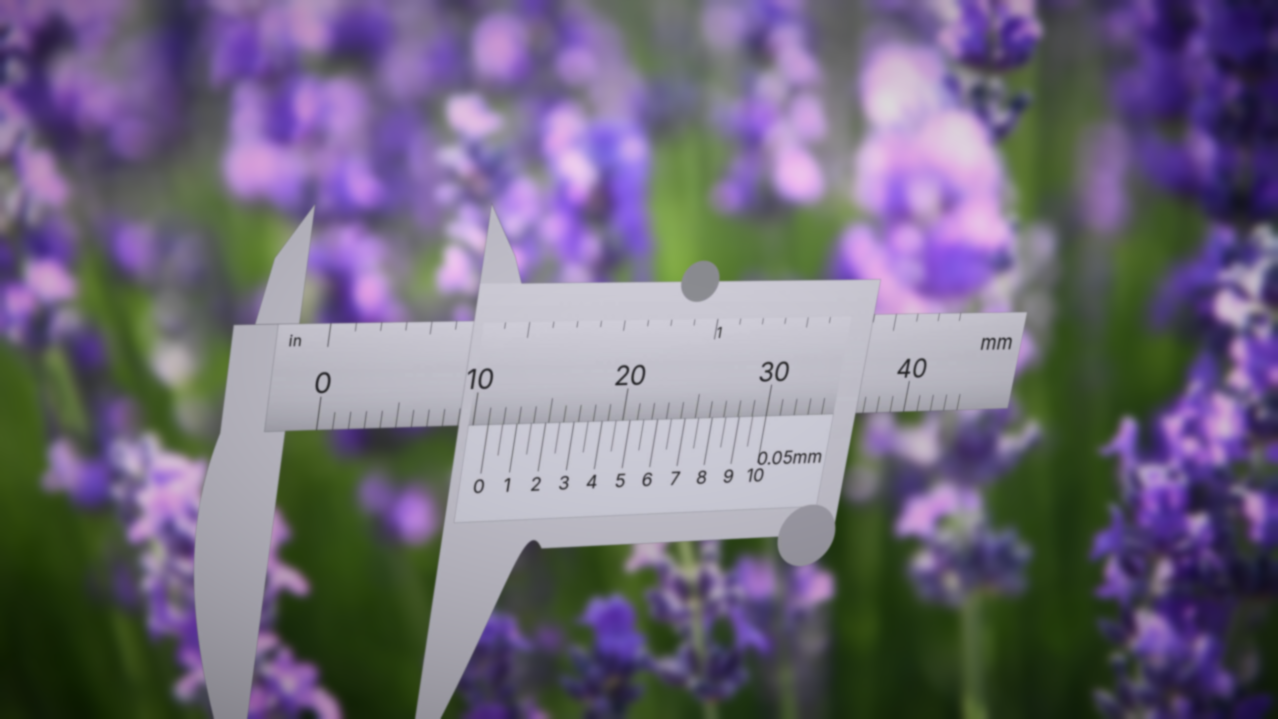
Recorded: value=11.0 unit=mm
